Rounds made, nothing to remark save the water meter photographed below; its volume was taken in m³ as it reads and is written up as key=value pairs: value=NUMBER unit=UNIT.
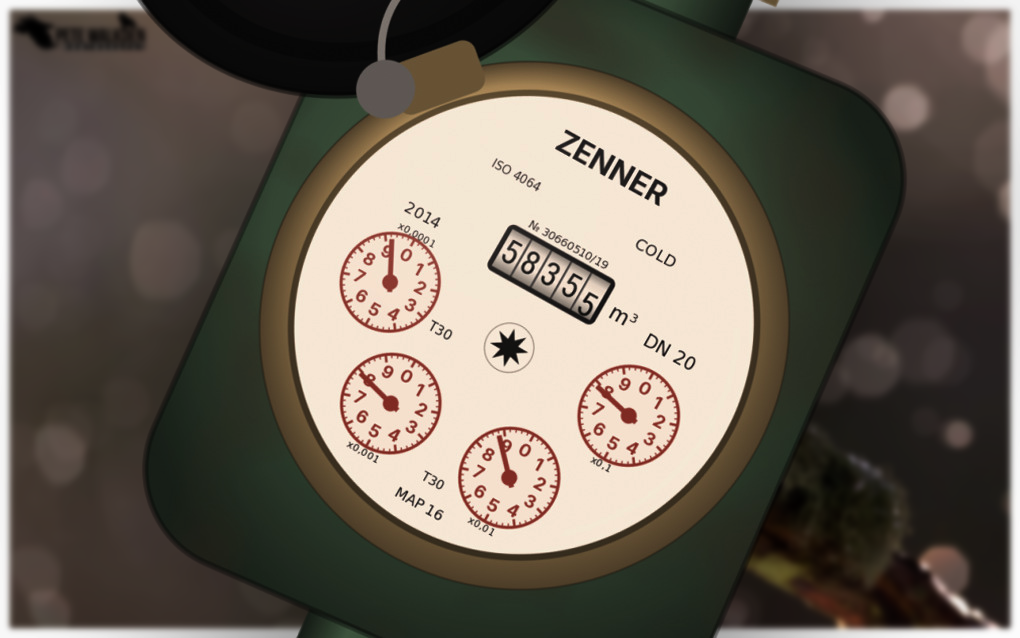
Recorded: value=58354.7879 unit=m³
